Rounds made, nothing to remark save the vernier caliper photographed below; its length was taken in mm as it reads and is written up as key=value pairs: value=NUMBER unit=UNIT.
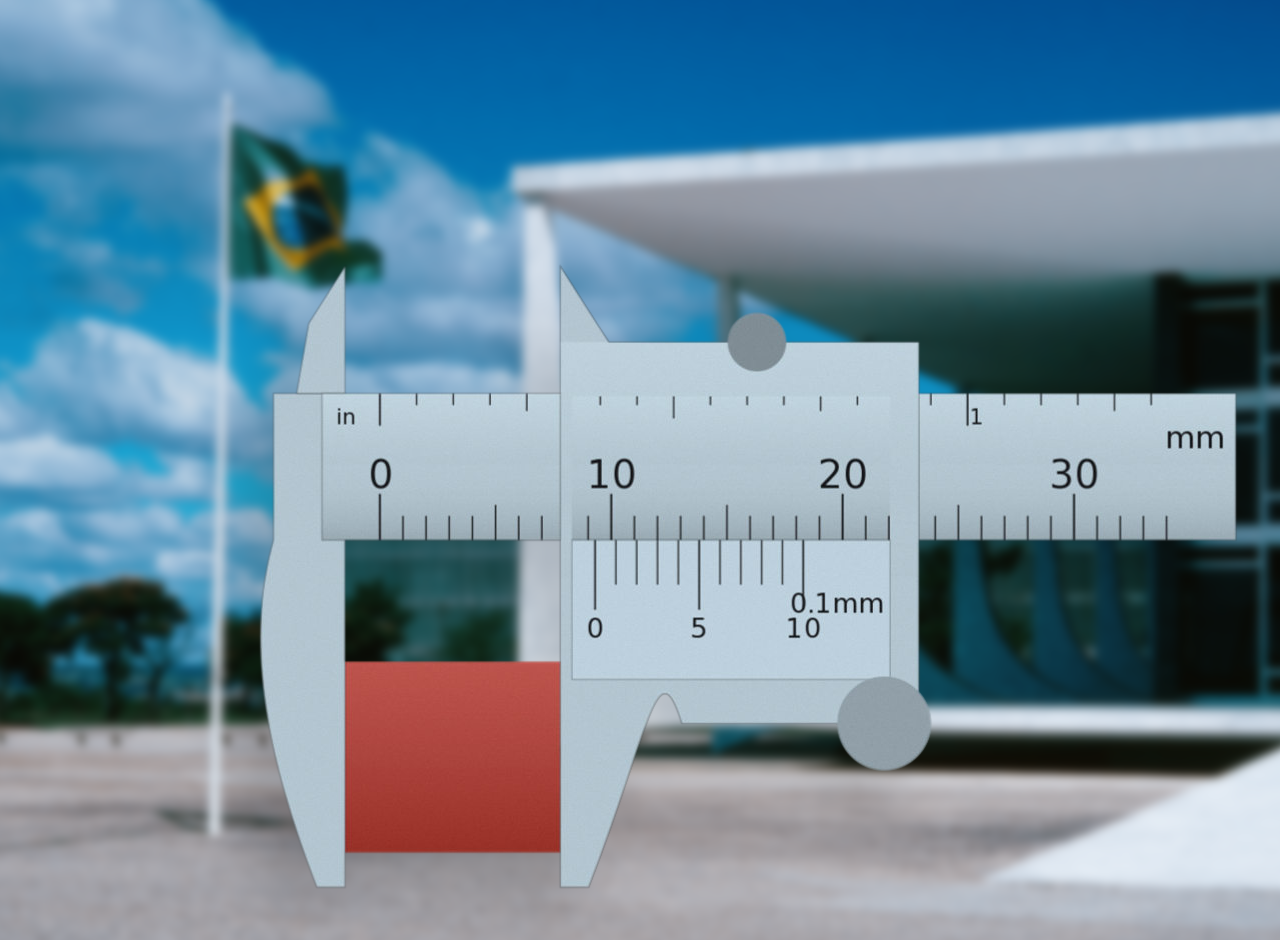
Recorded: value=9.3 unit=mm
